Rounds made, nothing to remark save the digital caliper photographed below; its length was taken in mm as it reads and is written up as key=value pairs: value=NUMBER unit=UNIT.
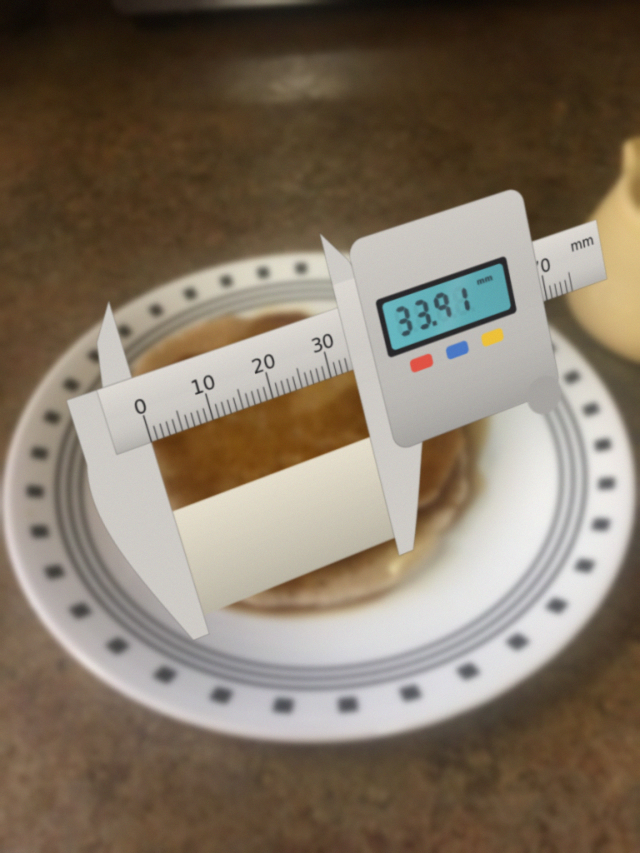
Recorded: value=33.91 unit=mm
